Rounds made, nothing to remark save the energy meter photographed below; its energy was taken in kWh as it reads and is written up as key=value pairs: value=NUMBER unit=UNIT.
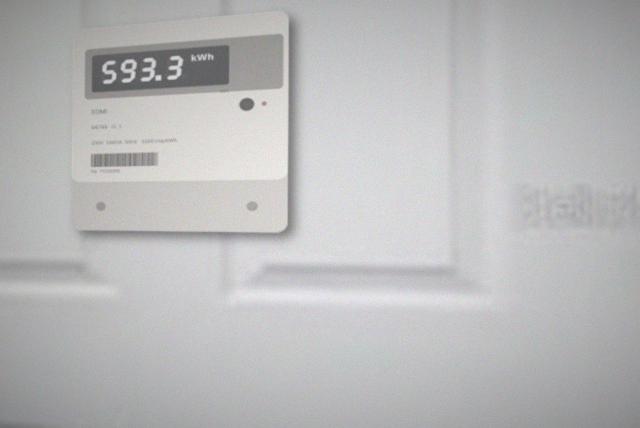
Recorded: value=593.3 unit=kWh
